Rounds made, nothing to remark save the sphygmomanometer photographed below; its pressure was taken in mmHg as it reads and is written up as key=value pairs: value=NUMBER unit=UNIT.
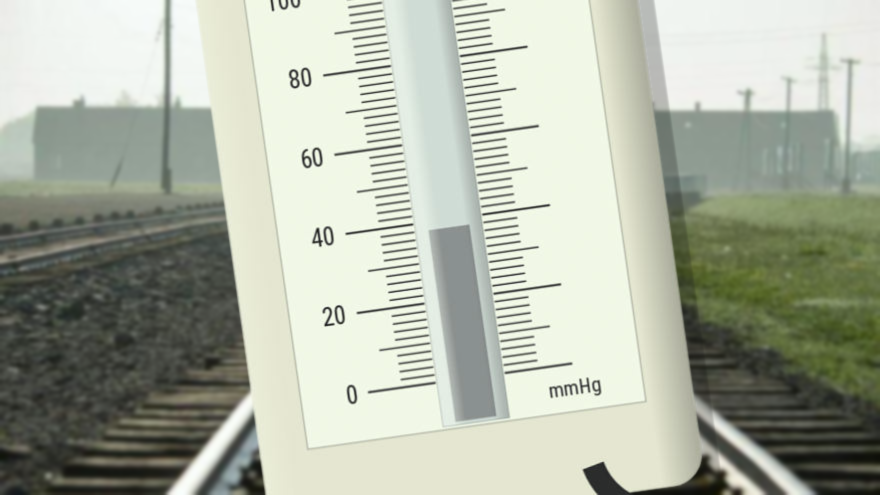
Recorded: value=38 unit=mmHg
